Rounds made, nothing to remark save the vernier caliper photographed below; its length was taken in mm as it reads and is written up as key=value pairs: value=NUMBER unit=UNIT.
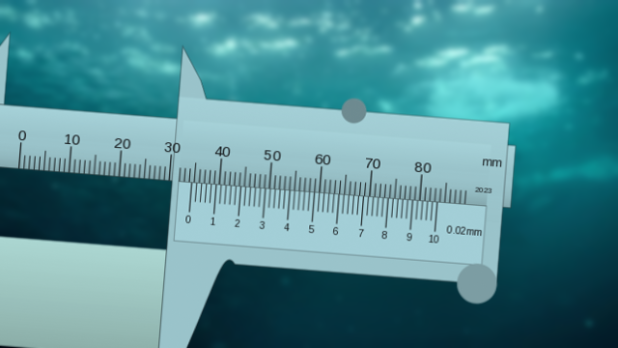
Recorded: value=34.5 unit=mm
